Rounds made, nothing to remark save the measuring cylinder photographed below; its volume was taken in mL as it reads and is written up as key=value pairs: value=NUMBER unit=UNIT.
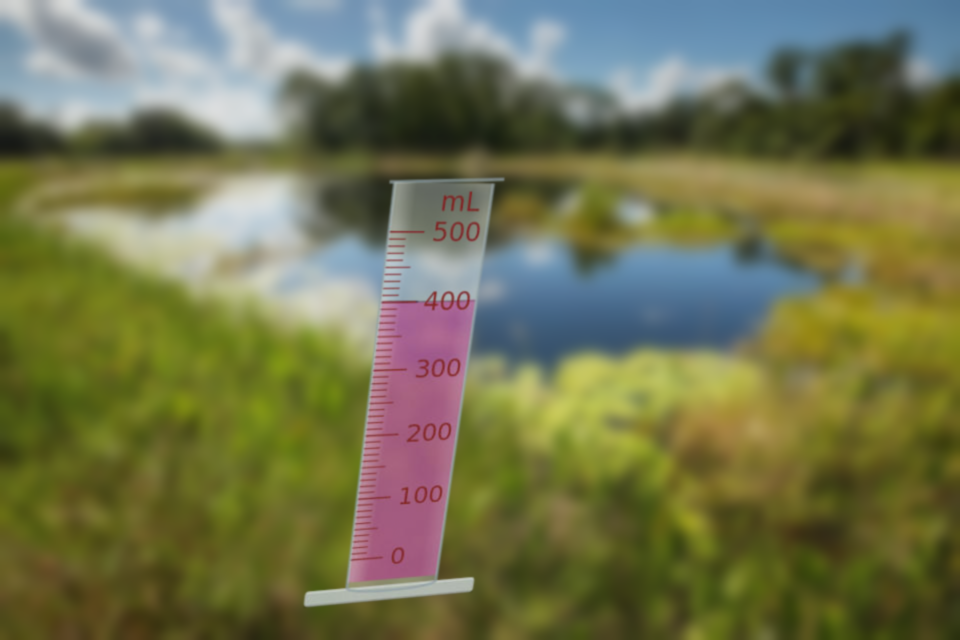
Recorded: value=400 unit=mL
